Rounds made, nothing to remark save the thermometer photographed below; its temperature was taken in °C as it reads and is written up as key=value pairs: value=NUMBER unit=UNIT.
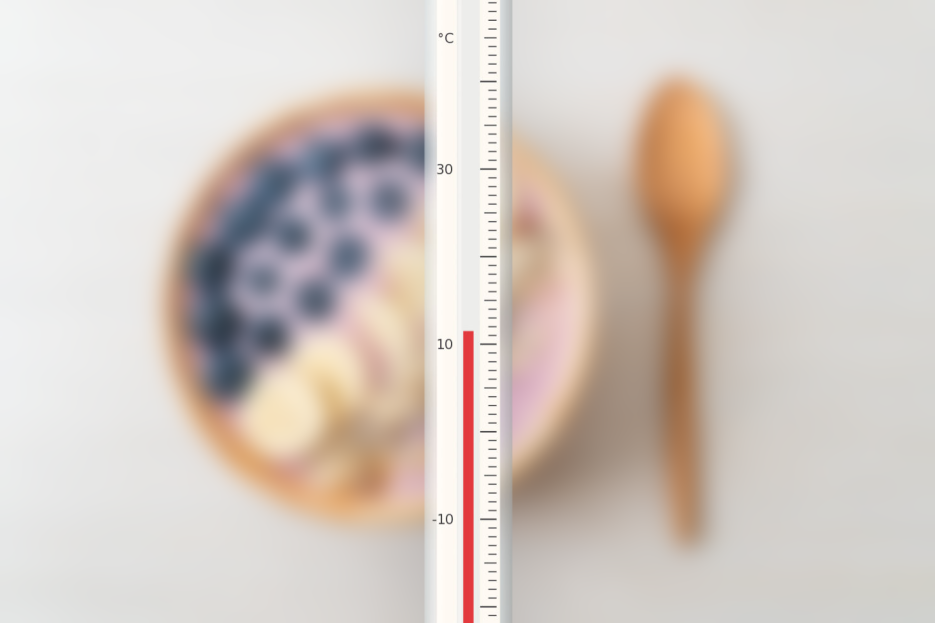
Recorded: value=11.5 unit=°C
